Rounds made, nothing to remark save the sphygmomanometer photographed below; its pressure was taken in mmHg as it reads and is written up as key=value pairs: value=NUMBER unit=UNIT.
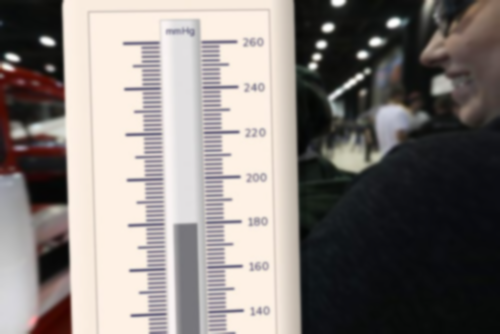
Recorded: value=180 unit=mmHg
